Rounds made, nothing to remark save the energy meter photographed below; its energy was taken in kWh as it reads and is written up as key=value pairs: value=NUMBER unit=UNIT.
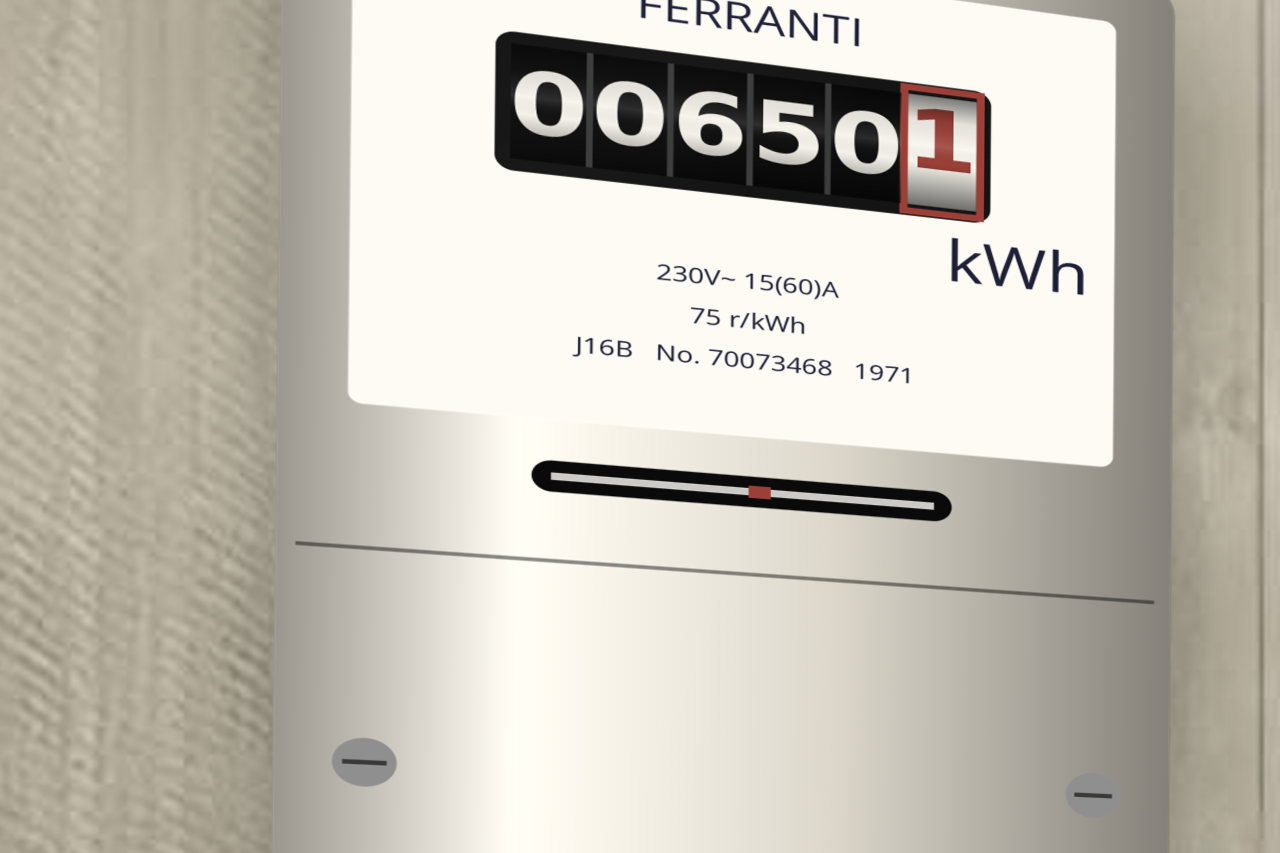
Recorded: value=650.1 unit=kWh
